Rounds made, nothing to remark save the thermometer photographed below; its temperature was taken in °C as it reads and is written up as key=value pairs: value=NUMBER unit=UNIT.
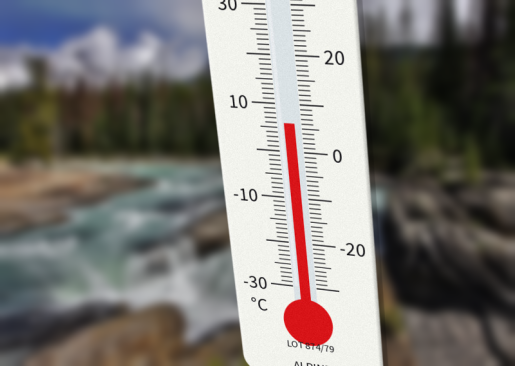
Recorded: value=6 unit=°C
